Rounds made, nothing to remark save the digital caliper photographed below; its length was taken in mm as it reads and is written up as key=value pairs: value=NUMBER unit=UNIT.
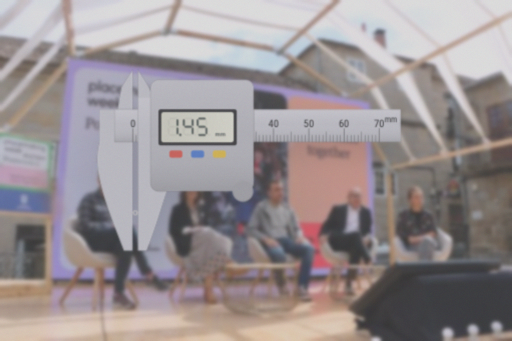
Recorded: value=1.45 unit=mm
